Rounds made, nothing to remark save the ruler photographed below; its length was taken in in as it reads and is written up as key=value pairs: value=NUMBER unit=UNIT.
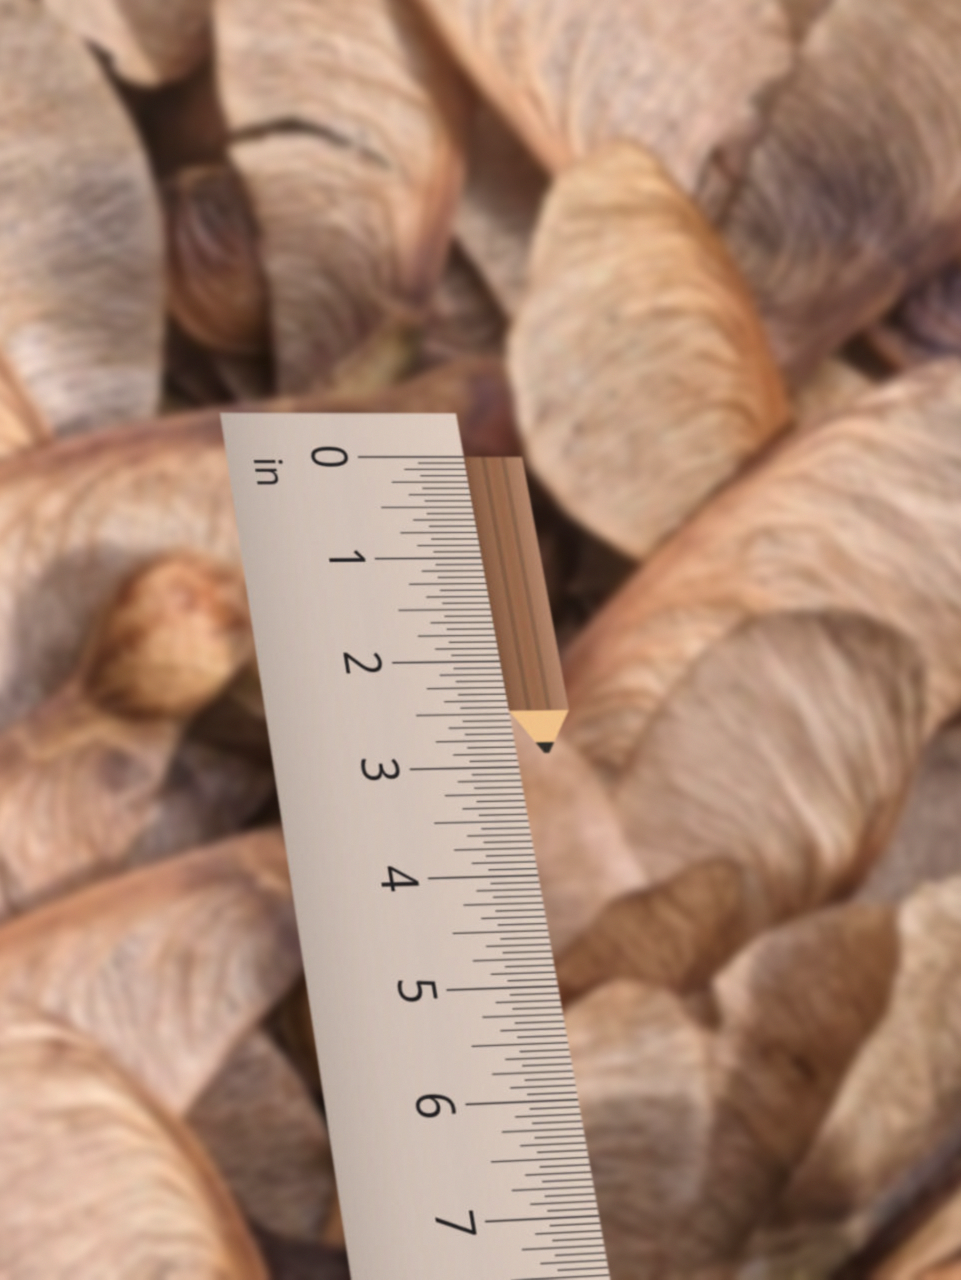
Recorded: value=2.875 unit=in
